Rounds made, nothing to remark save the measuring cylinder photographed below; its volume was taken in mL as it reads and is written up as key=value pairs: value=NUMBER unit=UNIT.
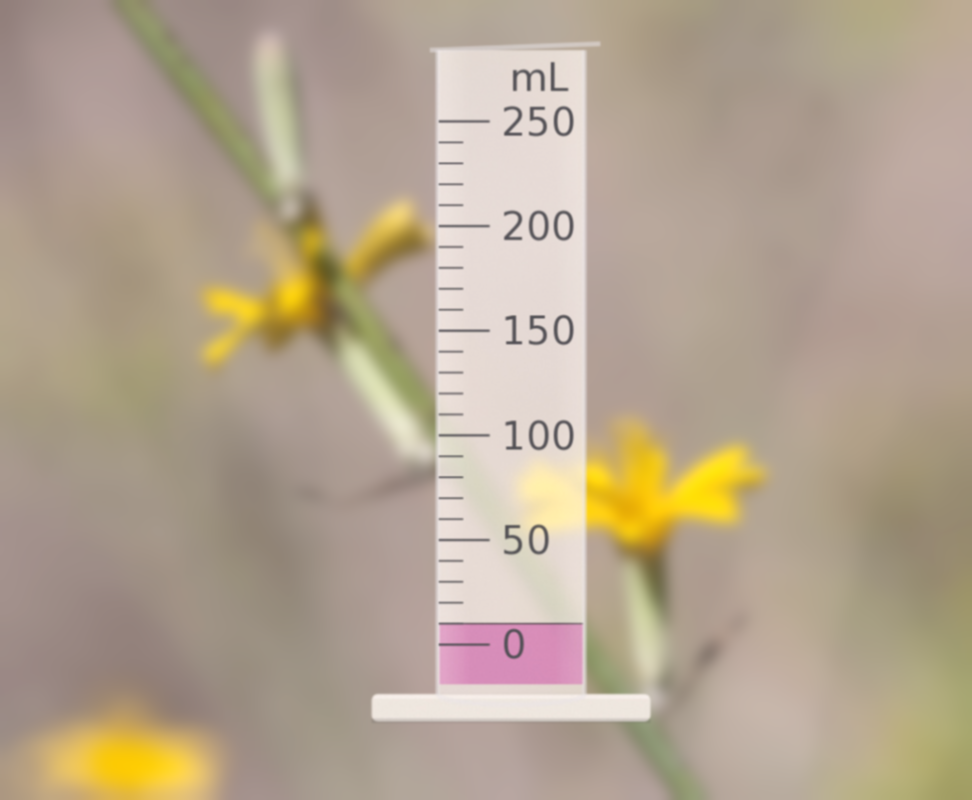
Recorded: value=10 unit=mL
